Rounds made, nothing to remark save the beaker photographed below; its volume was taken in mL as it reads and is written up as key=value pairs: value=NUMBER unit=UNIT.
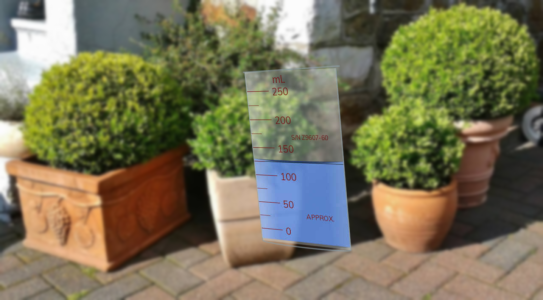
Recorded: value=125 unit=mL
